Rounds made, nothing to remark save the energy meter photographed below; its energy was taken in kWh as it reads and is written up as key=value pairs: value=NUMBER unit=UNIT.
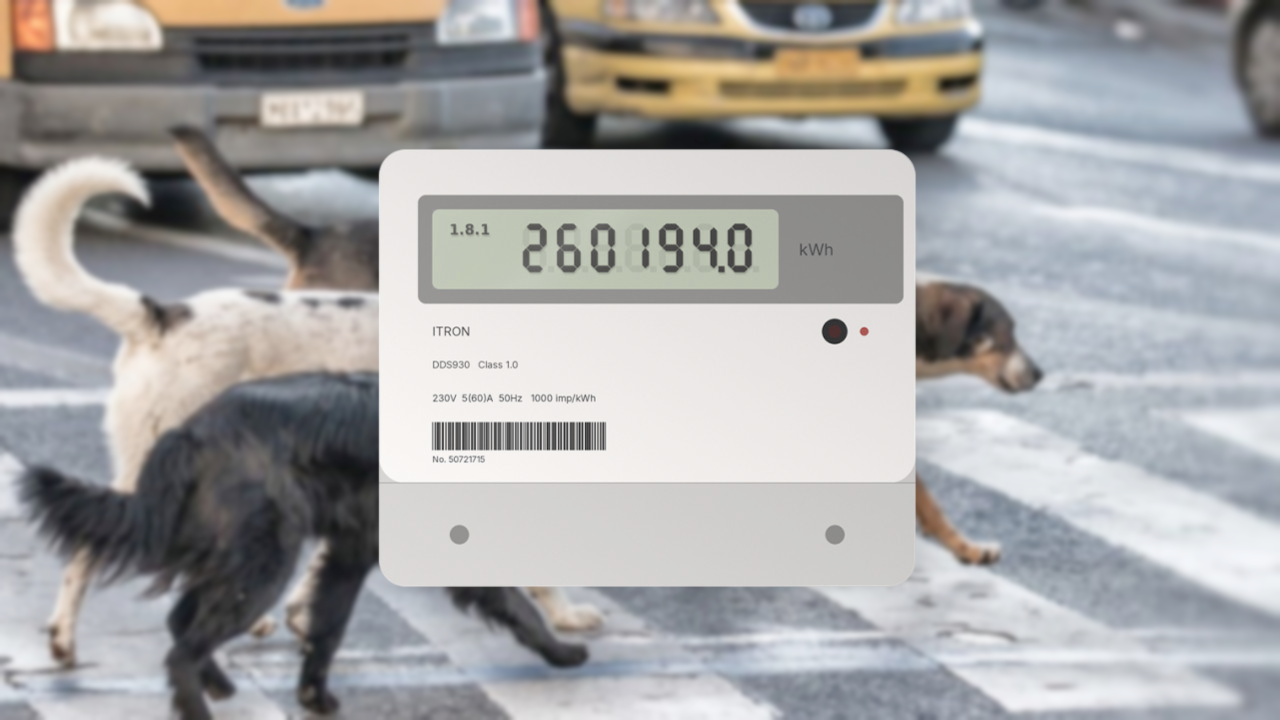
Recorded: value=260194.0 unit=kWh
